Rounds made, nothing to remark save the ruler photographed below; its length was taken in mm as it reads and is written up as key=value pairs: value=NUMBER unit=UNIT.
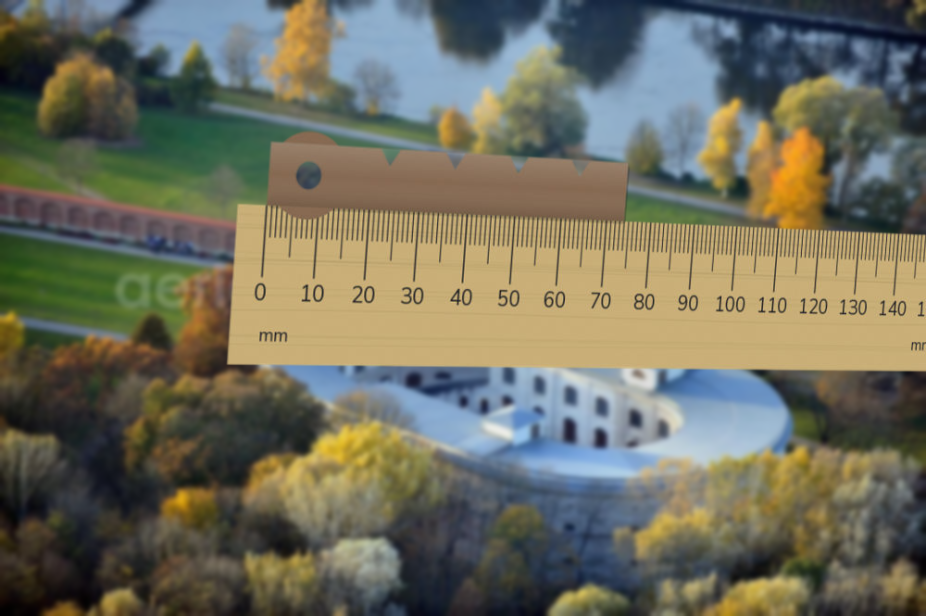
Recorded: value=74 unit=mm
